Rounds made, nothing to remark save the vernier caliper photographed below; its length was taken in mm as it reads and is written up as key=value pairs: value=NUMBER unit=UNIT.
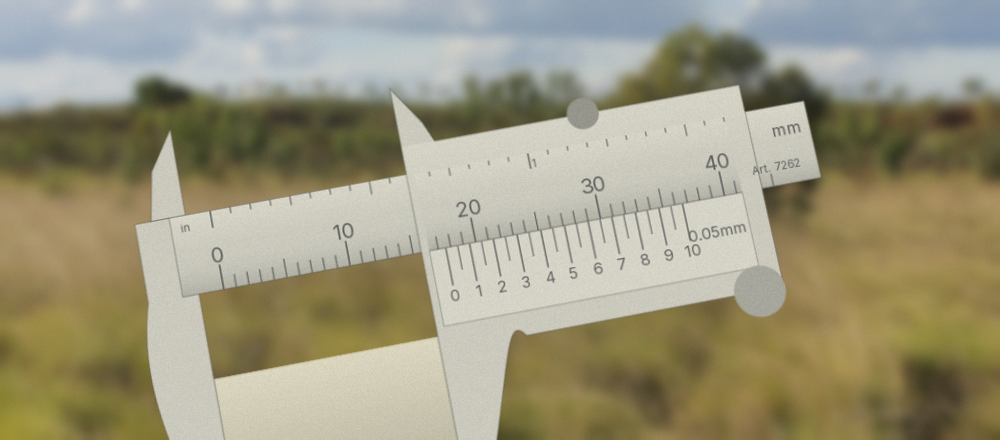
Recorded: value=17.6 unit=mm
